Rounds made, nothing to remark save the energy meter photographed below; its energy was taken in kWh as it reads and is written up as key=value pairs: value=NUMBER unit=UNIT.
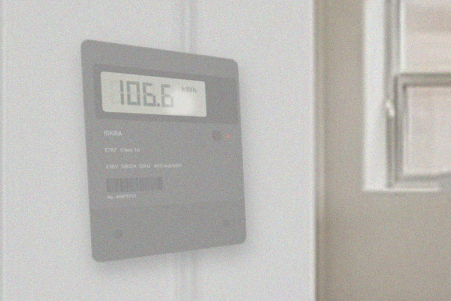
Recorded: value=106.6 unit=kWh
